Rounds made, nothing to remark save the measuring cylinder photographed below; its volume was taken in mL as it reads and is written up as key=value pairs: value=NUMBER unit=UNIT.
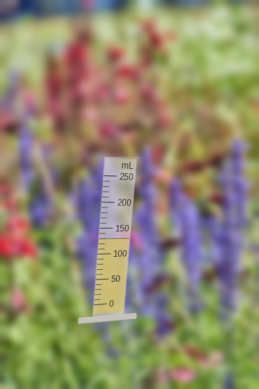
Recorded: value=130 unit=mL
